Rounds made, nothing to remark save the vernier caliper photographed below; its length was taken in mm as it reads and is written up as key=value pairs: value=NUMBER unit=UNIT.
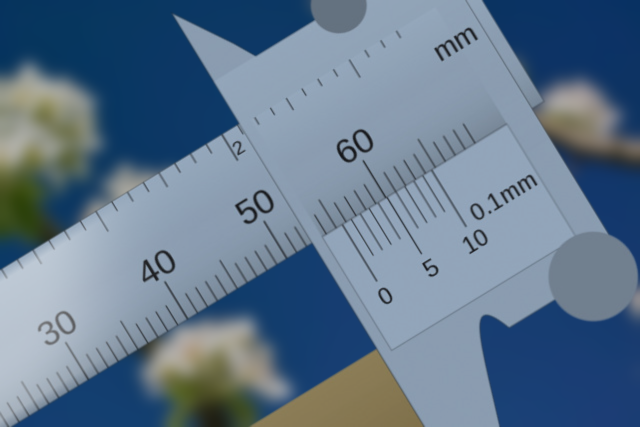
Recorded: value=55.6 unit=mm
